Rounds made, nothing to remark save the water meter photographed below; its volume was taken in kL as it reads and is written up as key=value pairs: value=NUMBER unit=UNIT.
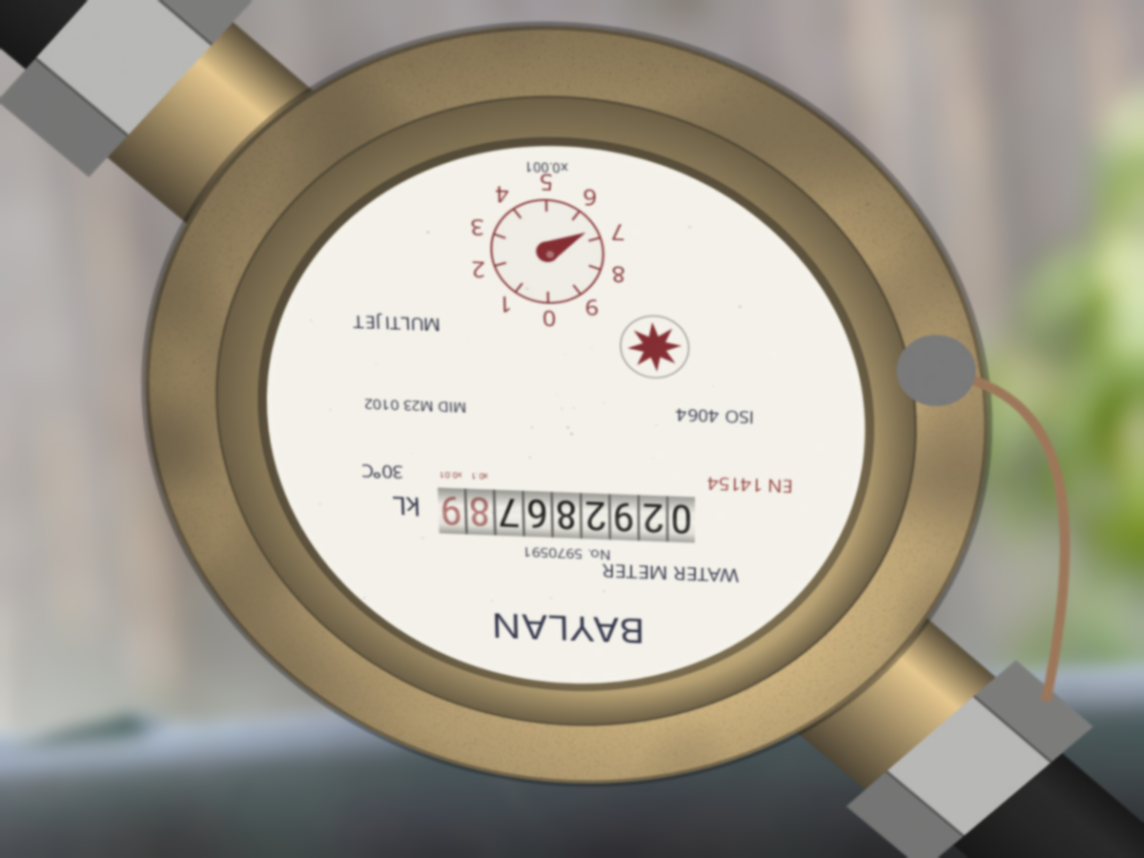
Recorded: value=292867.896 unit=kL
